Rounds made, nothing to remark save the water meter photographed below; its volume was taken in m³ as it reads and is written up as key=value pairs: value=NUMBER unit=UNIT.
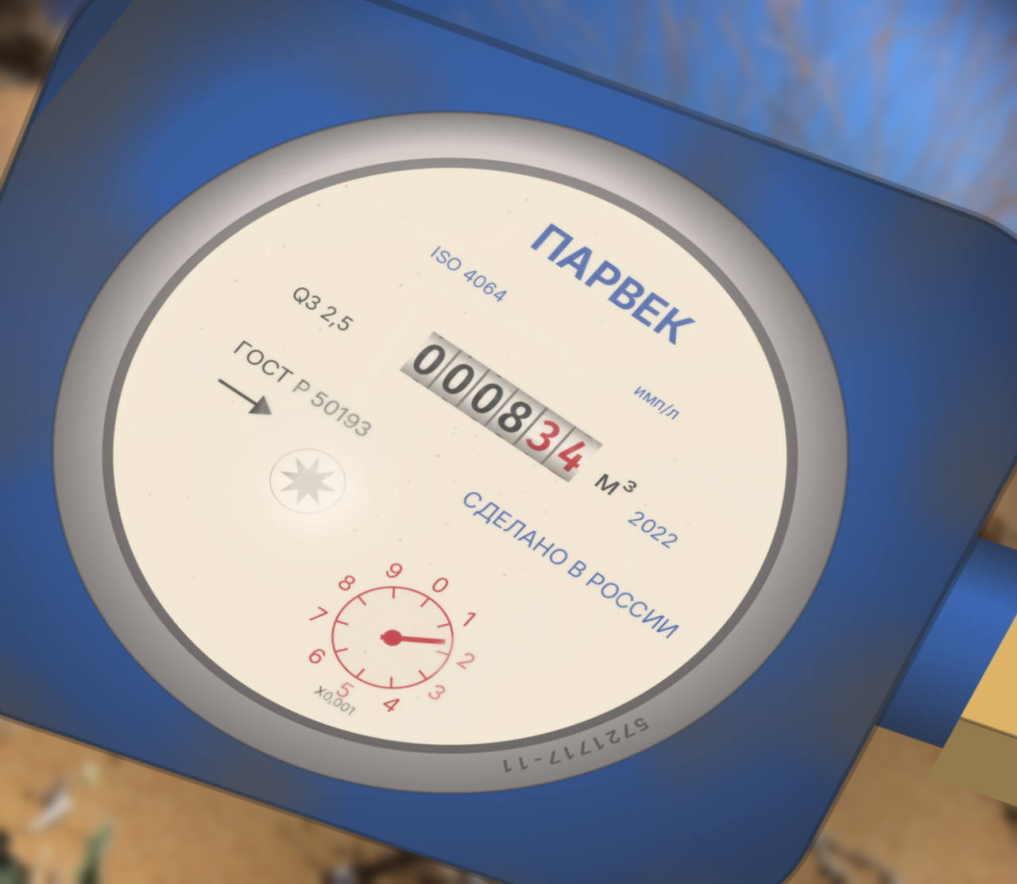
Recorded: value=8.341 unit=m³
